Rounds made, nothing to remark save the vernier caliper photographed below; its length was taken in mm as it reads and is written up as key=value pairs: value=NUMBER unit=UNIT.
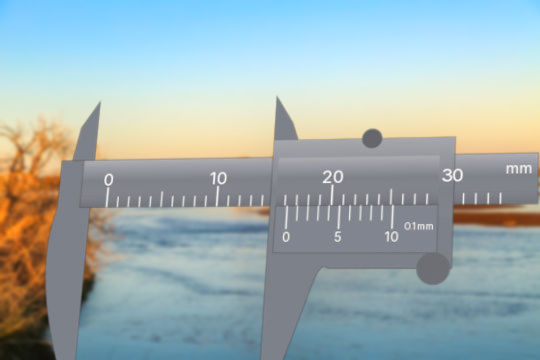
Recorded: value=16.2 unit=mm
